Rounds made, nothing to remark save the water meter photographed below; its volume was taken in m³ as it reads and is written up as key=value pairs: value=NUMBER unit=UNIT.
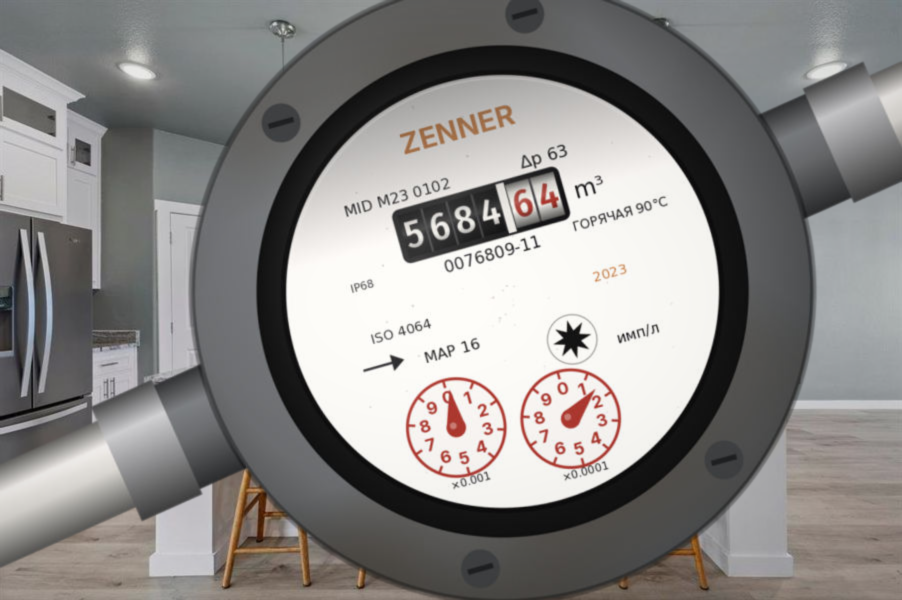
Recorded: value=5684.6401 unit=m³
